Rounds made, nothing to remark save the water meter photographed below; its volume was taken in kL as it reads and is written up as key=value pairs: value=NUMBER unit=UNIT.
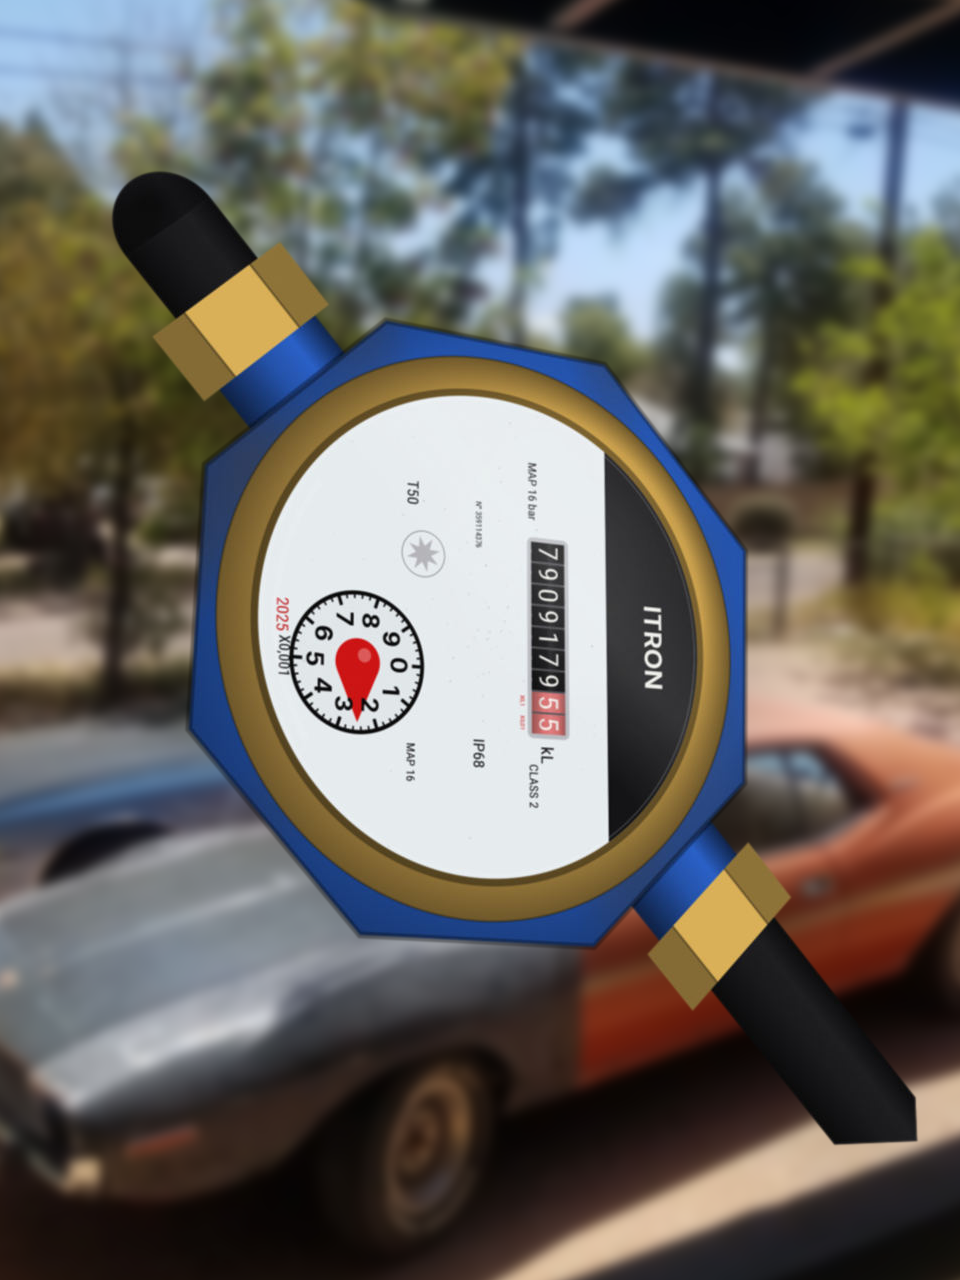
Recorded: value=7909179.552 unit=kL
